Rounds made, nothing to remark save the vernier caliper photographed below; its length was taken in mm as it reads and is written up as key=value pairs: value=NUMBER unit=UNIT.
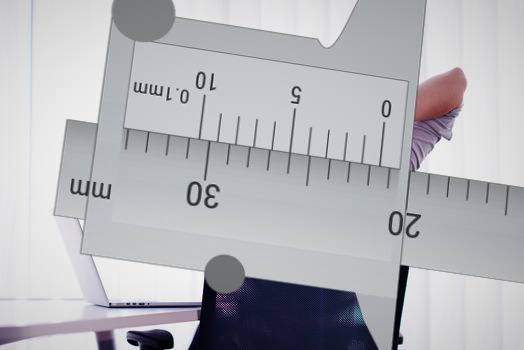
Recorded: value=21.5 unit=mm
